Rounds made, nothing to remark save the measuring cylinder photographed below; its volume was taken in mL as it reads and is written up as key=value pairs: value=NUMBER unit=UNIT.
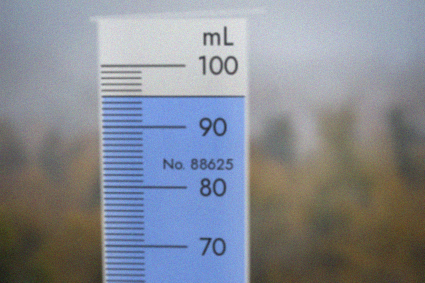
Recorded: value=95 unit=mL
